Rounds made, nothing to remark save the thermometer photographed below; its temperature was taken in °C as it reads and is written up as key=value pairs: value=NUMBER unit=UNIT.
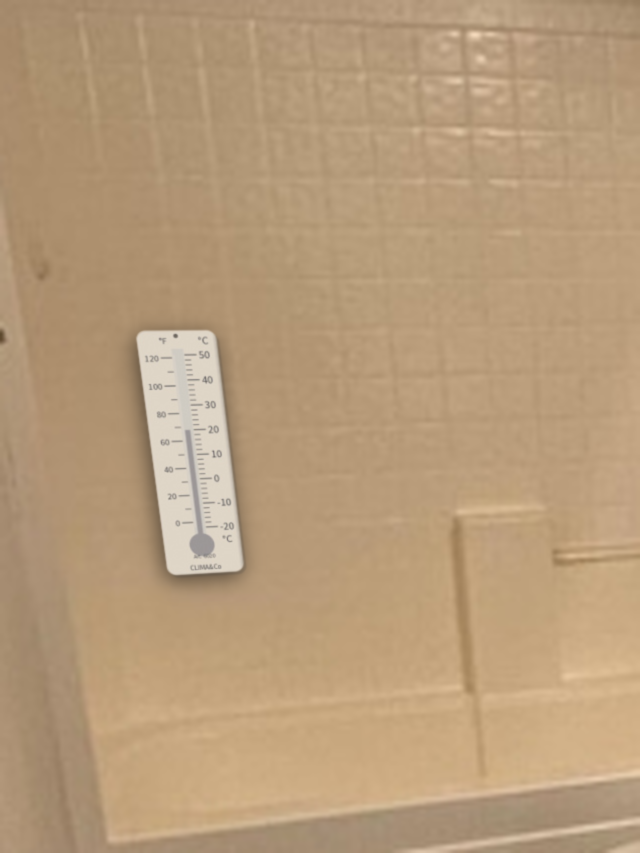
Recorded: value=20 unit=°C
